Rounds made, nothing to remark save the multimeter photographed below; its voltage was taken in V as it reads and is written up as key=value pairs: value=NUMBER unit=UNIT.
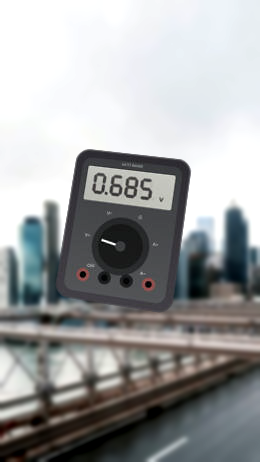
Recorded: value=0.685 unit=V
